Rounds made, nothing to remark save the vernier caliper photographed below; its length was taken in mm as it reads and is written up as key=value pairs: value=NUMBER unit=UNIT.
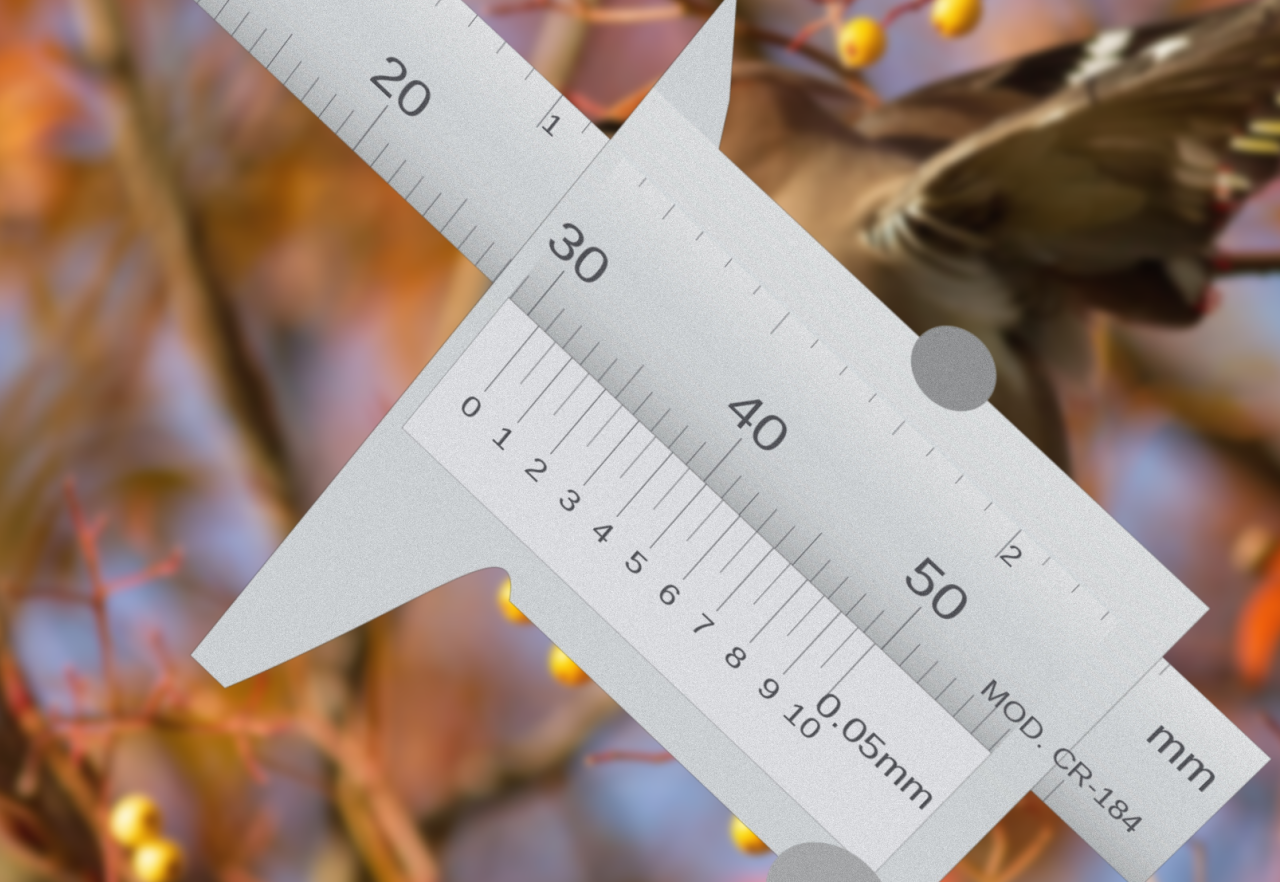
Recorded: value=30.65 unit=mm
